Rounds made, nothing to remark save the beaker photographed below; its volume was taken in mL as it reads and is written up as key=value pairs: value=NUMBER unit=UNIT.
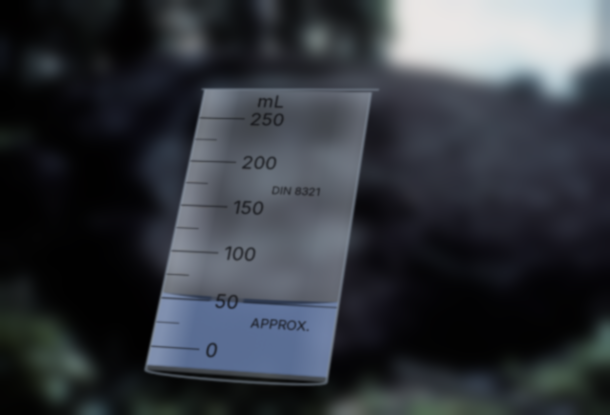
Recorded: value=50 unit=mL
